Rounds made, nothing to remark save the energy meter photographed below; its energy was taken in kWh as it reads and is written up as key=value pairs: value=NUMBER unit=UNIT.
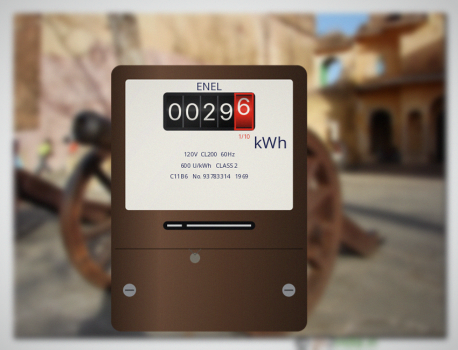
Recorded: value=29.6 unit=kWh
